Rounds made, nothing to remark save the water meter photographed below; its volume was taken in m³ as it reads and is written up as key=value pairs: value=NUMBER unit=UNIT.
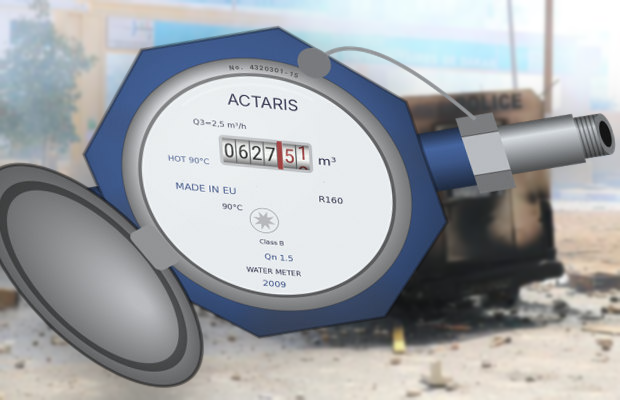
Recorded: value=627.51 unit=m³
